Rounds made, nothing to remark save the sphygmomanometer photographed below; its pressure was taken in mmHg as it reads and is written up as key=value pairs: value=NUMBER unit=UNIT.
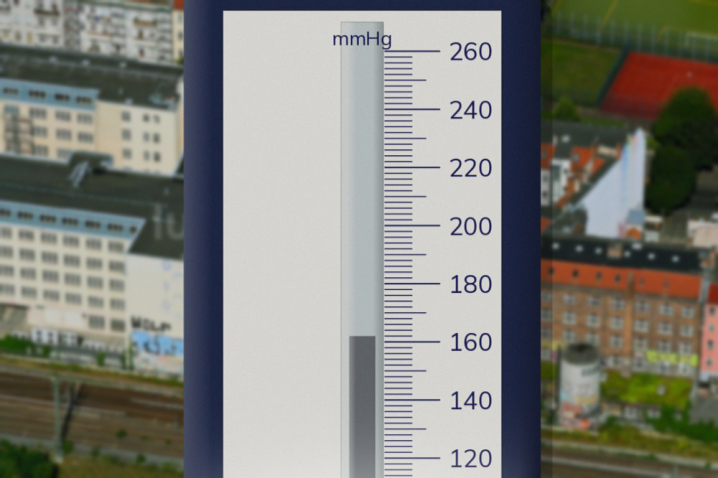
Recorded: value=162 unit=mmHg
